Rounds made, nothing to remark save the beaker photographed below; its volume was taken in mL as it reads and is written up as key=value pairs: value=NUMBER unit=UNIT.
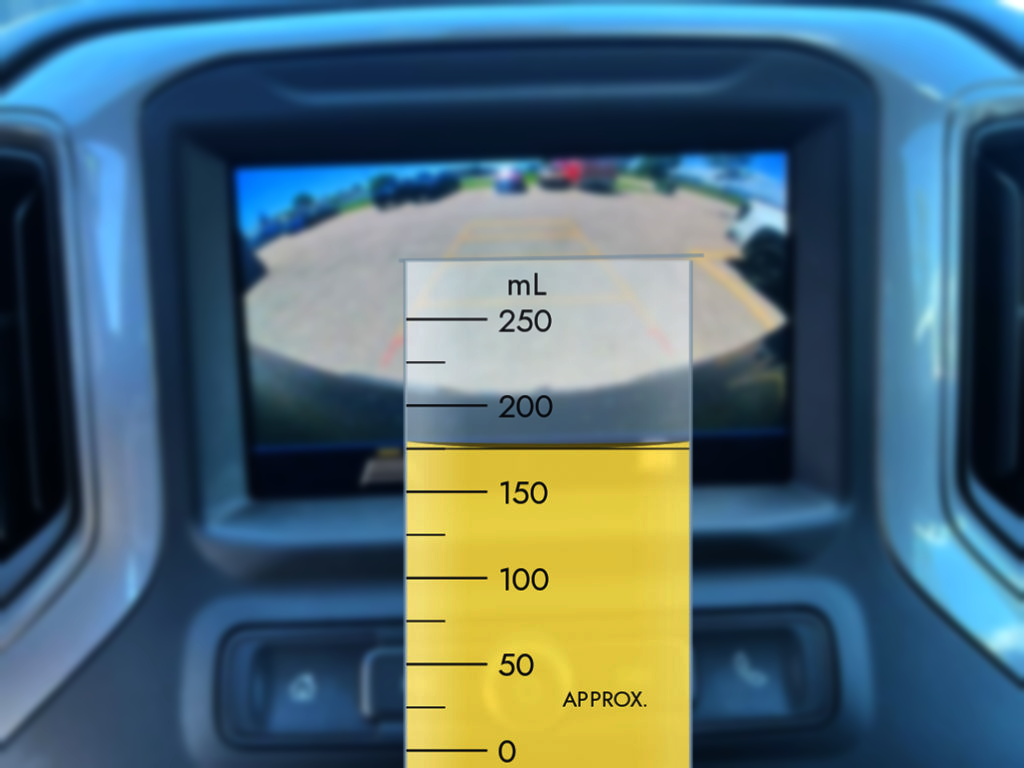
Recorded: value=175 unit=mL
